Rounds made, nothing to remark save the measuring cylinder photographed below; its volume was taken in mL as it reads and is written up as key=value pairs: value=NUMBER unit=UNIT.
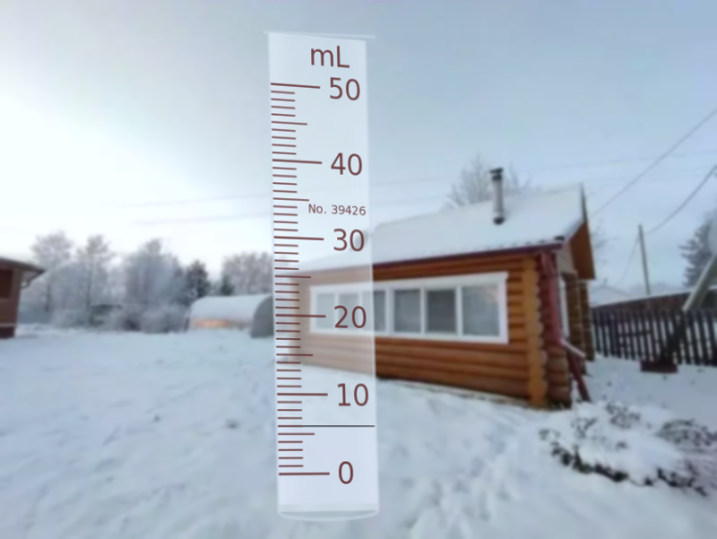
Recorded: value=6 unit=mL
